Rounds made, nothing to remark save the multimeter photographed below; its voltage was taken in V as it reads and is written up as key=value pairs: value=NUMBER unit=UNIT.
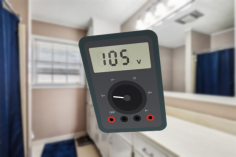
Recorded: value=105 unit=V
